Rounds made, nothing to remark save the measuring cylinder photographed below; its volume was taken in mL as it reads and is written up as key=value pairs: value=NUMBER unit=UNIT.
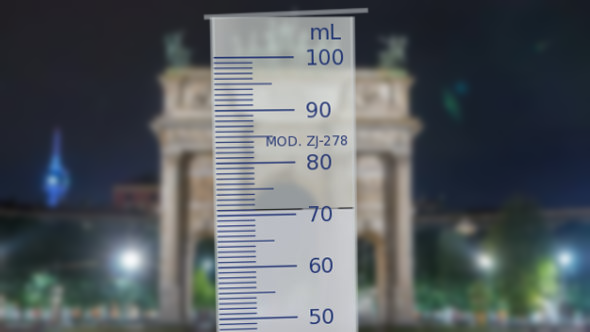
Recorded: value=71 unit=mL
